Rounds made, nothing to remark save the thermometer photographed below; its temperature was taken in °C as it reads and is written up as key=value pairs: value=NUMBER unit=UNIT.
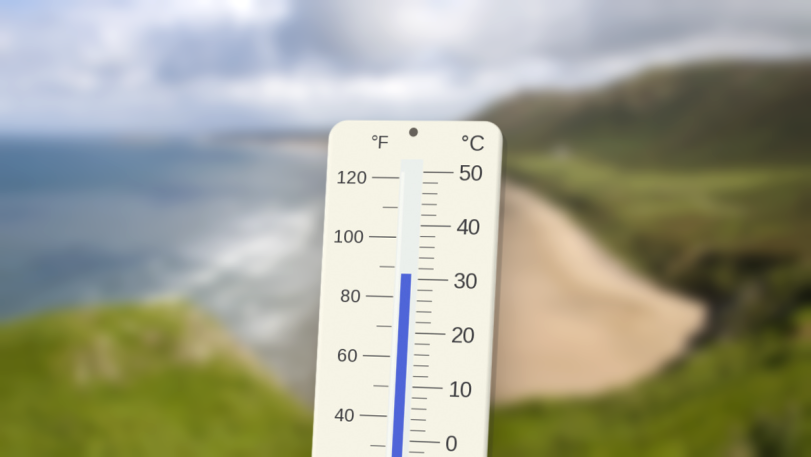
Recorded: value=31 unit=°C
